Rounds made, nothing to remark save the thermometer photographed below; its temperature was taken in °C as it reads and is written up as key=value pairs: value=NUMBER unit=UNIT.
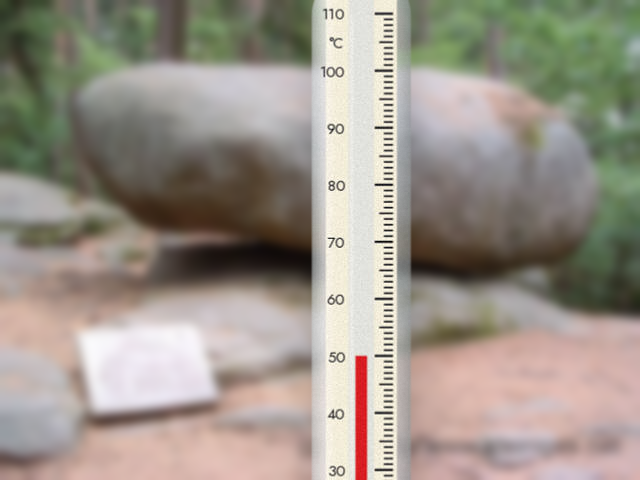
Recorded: value=50 unit=°C
